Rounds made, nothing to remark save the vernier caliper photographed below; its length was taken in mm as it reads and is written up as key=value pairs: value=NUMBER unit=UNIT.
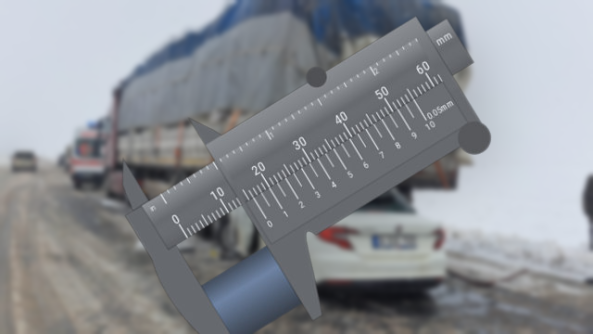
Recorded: value=16.0 unit=mm
